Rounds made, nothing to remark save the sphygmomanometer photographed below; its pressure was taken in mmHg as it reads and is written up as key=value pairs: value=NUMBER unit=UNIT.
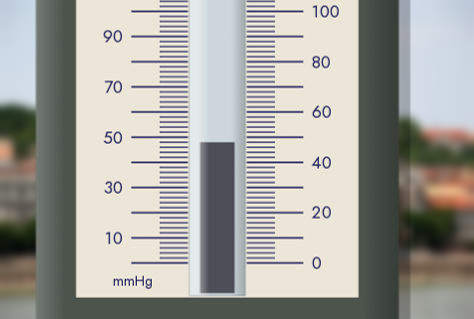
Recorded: value=48 unit=mmHg
